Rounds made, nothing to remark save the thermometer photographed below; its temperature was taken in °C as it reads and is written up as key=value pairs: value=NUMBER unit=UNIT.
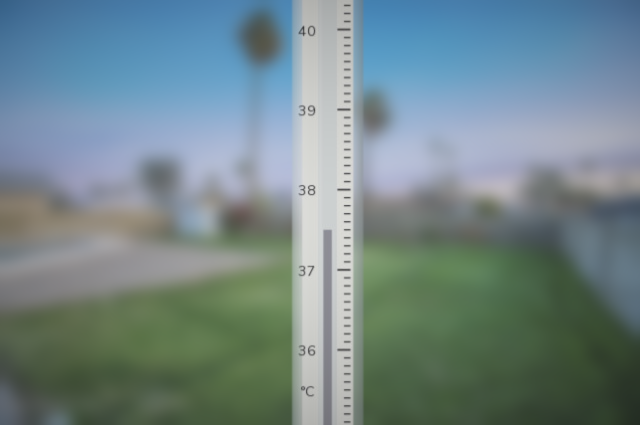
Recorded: value=37.5 unit=°C
